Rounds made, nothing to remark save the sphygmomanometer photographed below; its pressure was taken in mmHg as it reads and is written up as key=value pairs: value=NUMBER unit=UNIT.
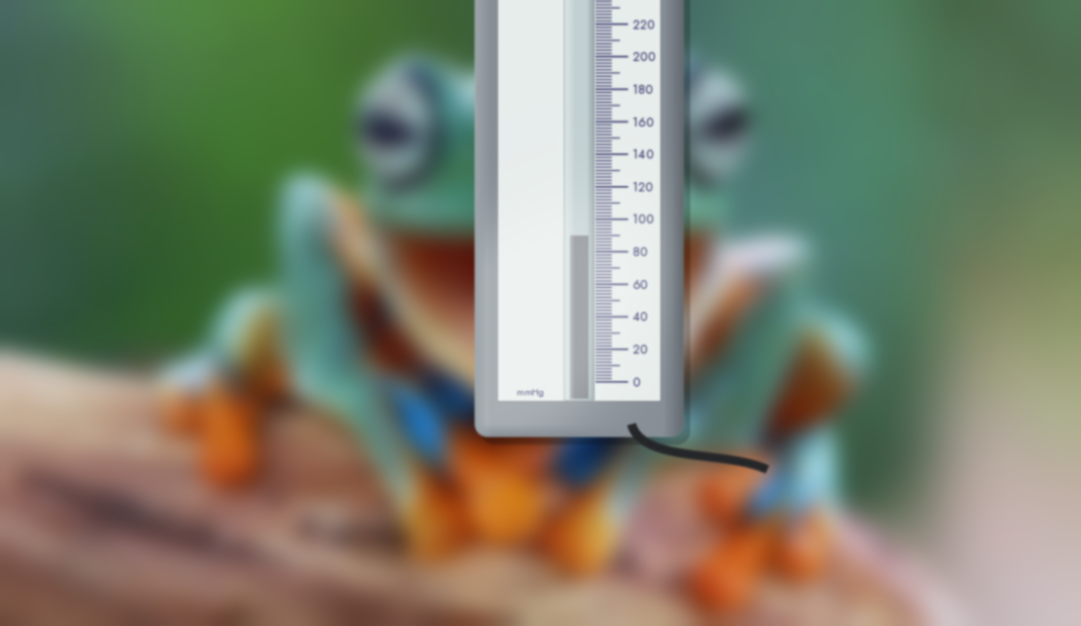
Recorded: value=90 unit=mmHg
